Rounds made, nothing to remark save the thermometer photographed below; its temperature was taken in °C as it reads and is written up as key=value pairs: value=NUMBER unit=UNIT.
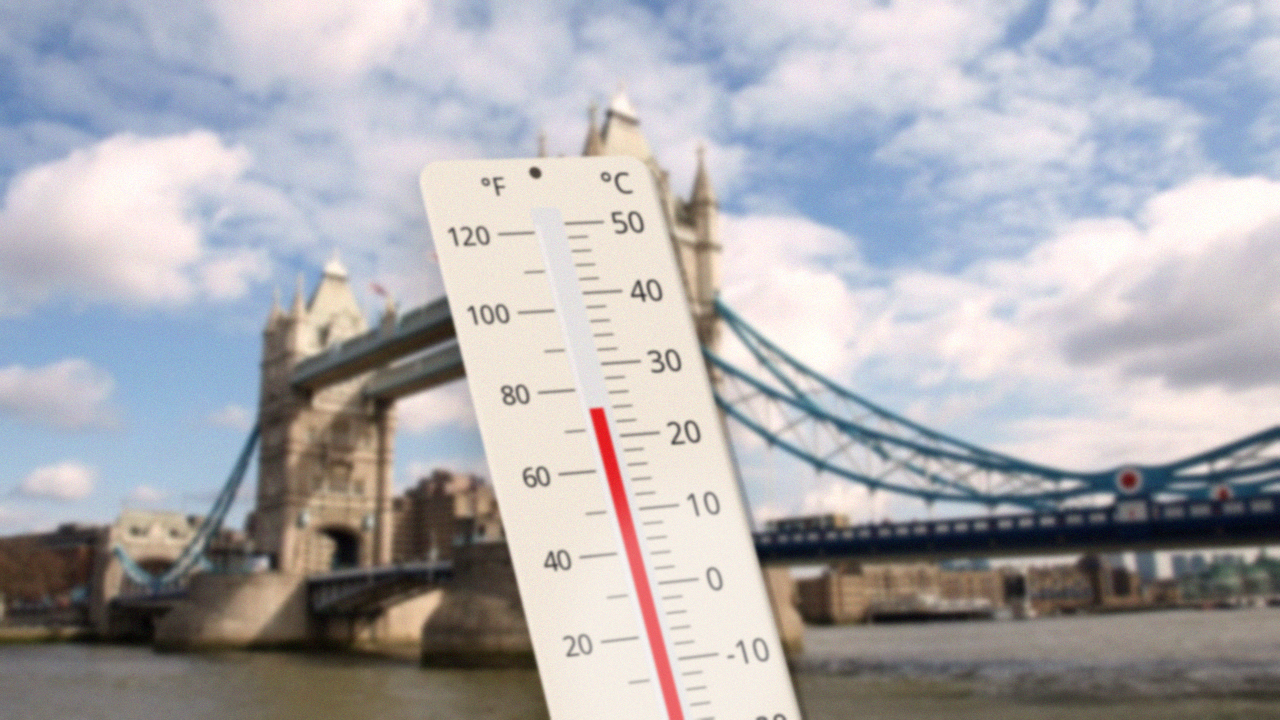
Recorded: value=24 unit=°C
